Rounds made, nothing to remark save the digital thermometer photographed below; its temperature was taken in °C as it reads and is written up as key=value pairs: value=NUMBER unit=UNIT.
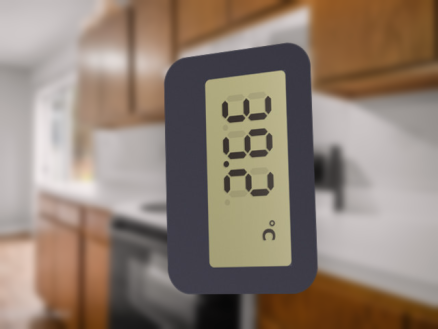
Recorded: value=39.2 unit=°C
